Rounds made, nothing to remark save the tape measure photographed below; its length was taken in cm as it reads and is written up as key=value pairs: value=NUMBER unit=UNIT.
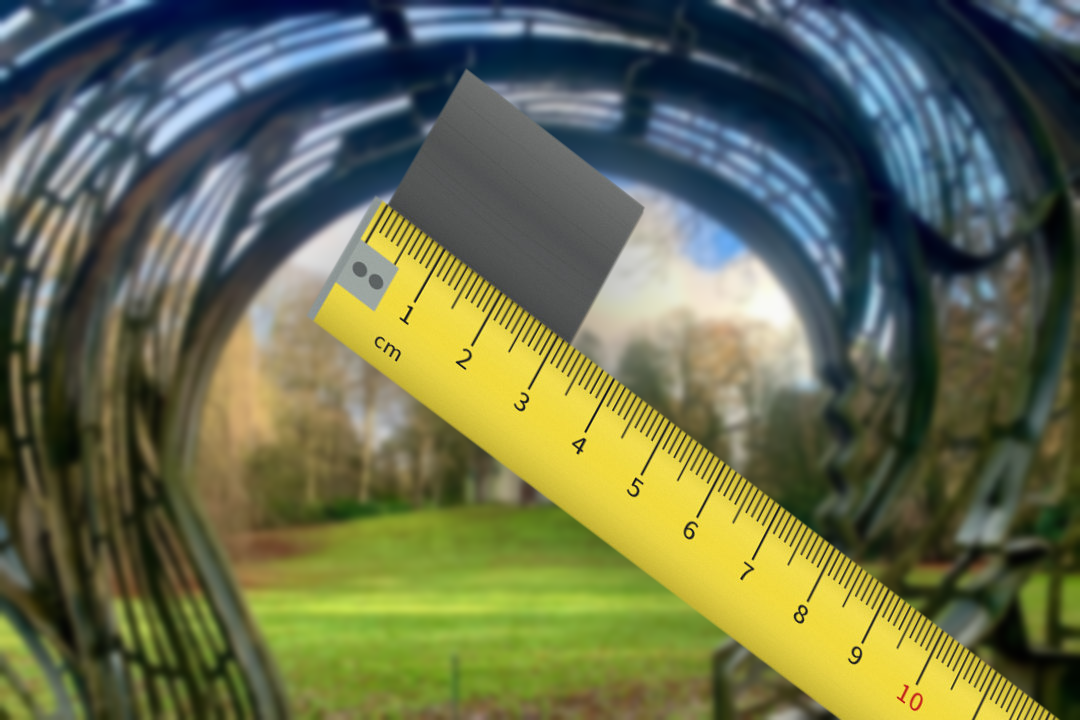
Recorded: value=3.2 unit=cm
